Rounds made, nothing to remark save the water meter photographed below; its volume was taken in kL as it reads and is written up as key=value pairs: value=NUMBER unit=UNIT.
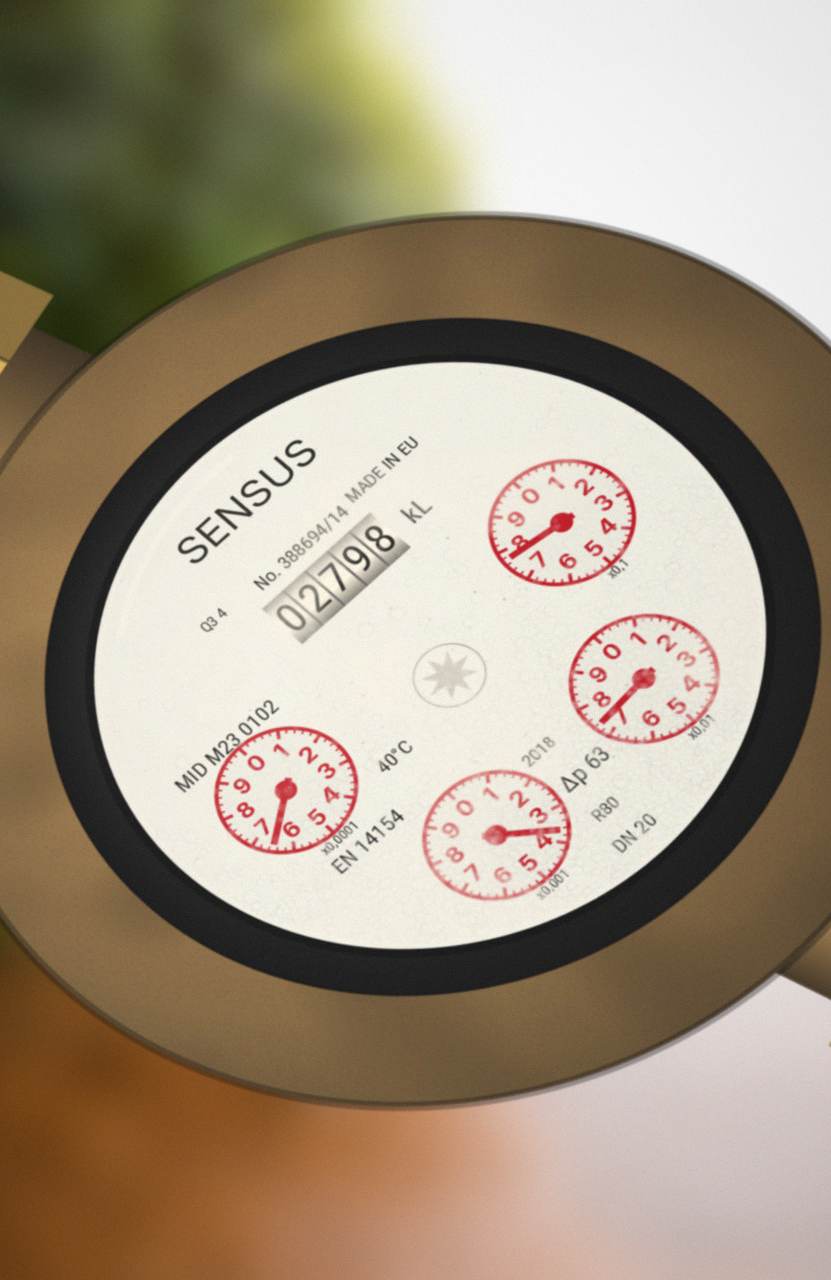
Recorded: value=2798.7736 unit=kL
